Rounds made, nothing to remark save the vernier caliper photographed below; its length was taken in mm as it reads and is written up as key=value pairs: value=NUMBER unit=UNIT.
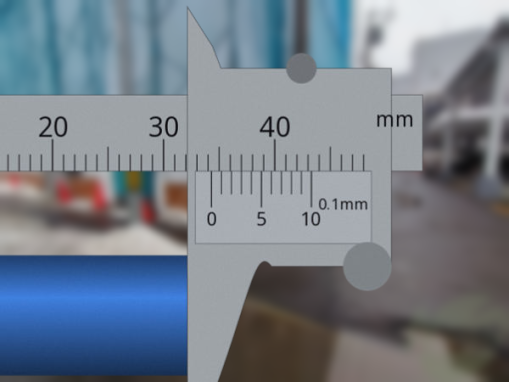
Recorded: value=34.3 unit=mm
